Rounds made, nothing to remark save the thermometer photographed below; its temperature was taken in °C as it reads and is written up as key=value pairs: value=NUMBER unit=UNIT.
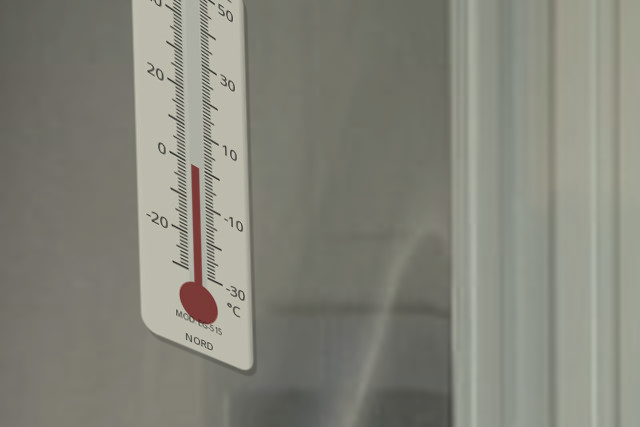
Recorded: value=0 unit=°C
